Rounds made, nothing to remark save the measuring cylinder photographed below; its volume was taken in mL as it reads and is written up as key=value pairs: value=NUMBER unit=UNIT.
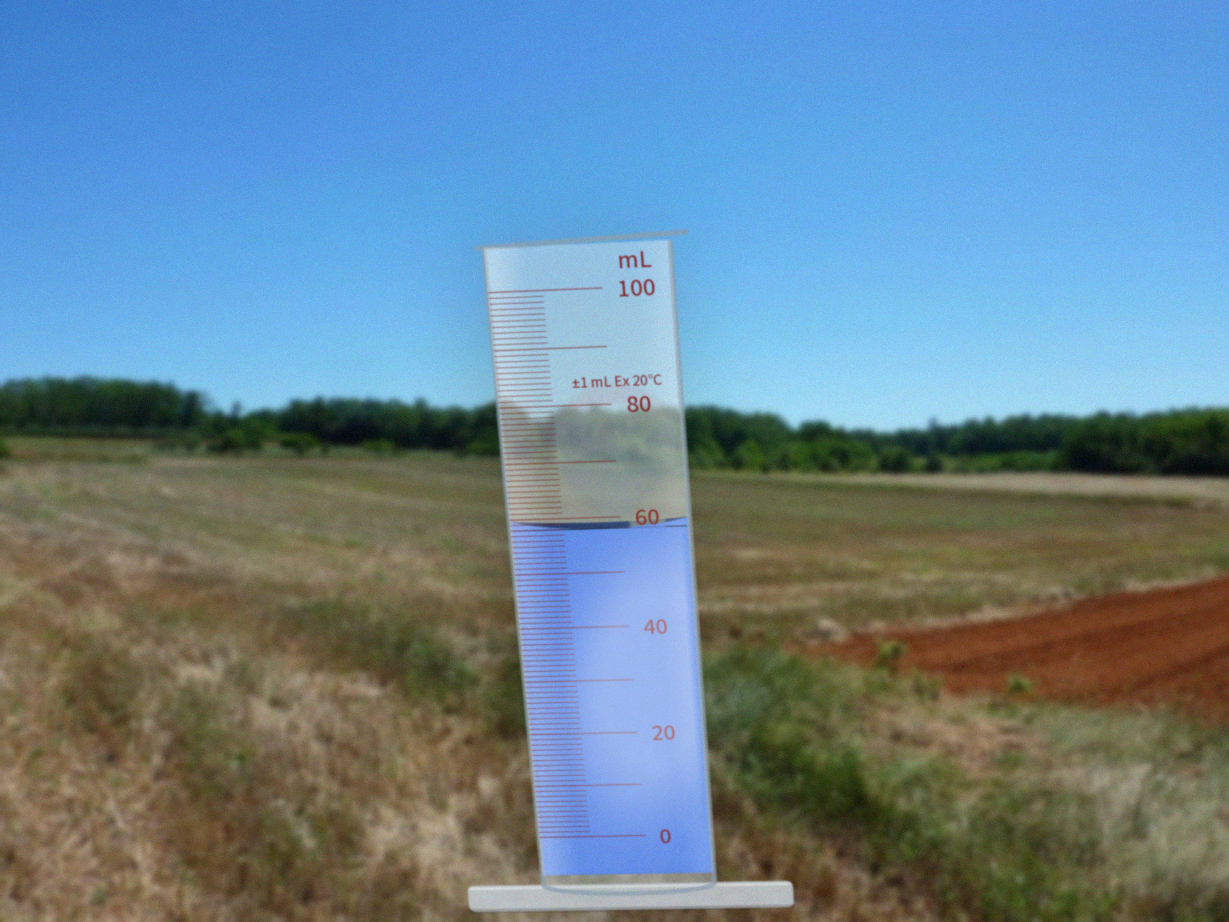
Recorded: value=58 unit=mL
